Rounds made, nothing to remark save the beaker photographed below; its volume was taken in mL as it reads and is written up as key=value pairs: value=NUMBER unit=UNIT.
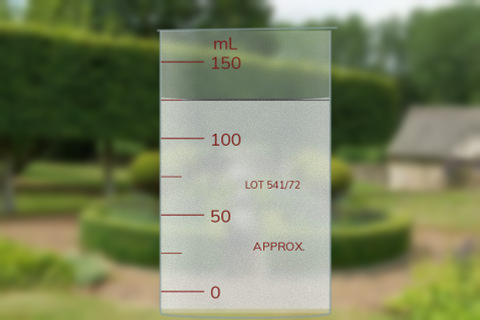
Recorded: value=125 unit=mL
